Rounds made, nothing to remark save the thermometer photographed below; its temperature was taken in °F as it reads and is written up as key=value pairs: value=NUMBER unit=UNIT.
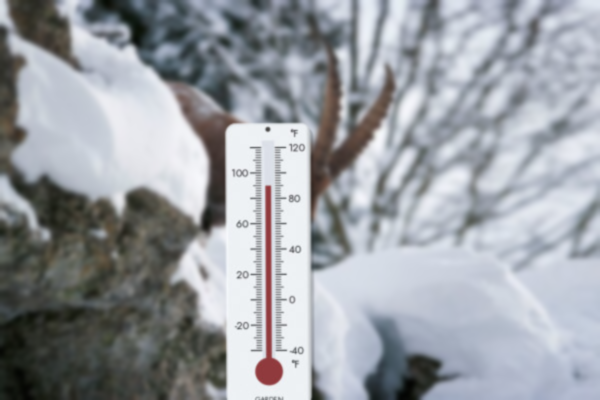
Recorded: value=90 unit=°F
